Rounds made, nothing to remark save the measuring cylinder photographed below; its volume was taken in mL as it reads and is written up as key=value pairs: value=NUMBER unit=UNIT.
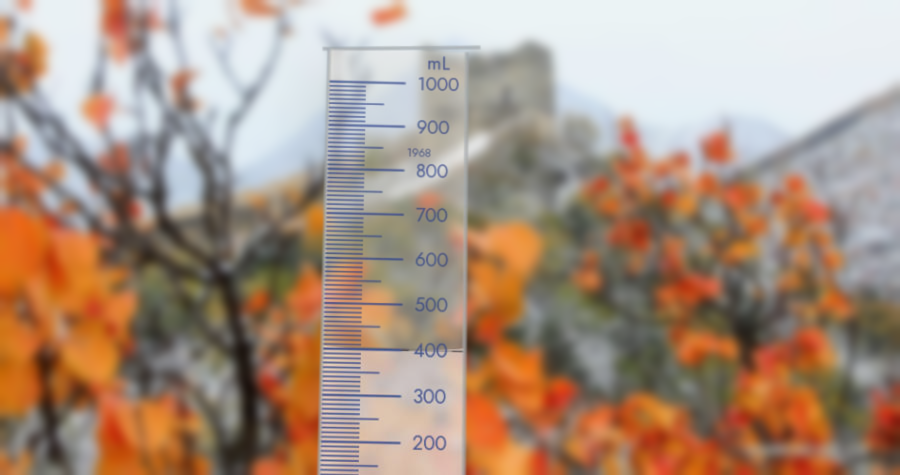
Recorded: value=400 unit=mL
